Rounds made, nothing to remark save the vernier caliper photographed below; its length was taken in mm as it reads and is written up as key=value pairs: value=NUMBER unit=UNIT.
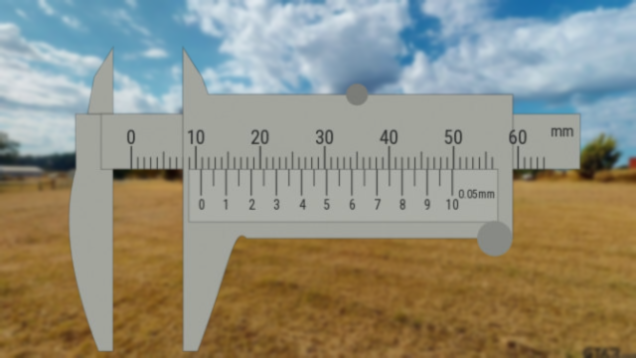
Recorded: value=10.8 unit=mm
